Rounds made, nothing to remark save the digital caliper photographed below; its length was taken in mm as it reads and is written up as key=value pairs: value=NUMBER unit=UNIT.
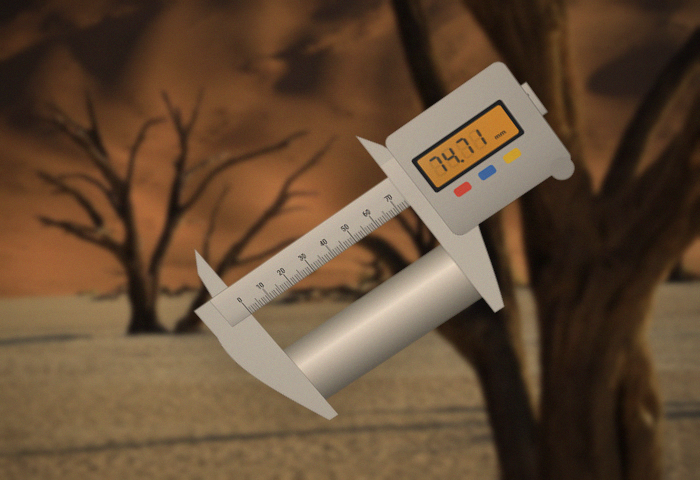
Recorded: value=74.71 unit=mm
